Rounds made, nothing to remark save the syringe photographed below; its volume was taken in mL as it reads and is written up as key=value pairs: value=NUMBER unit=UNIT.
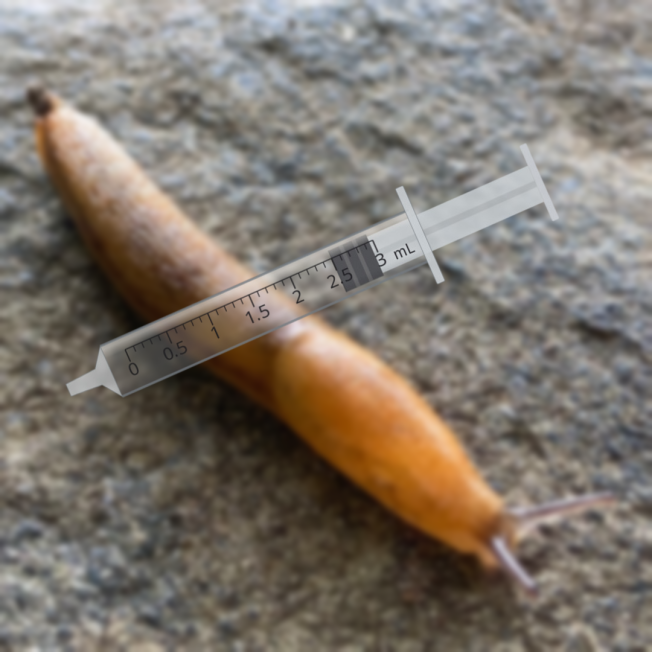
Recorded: value=2.5 unit=mL
